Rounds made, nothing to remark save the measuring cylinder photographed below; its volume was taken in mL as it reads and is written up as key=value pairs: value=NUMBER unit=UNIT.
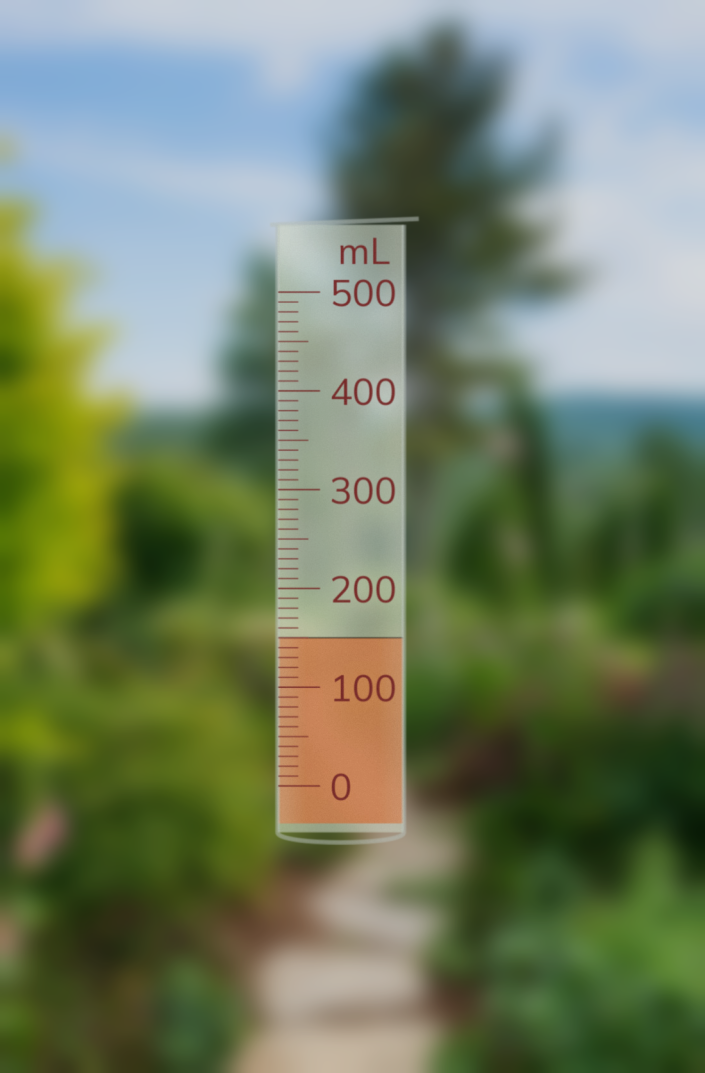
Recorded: value=150 unit=mL
